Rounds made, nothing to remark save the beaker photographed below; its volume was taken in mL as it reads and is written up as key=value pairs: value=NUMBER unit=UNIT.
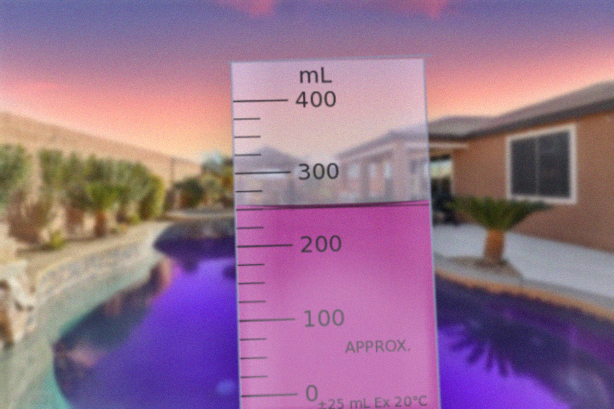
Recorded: value=250 unit=mL
